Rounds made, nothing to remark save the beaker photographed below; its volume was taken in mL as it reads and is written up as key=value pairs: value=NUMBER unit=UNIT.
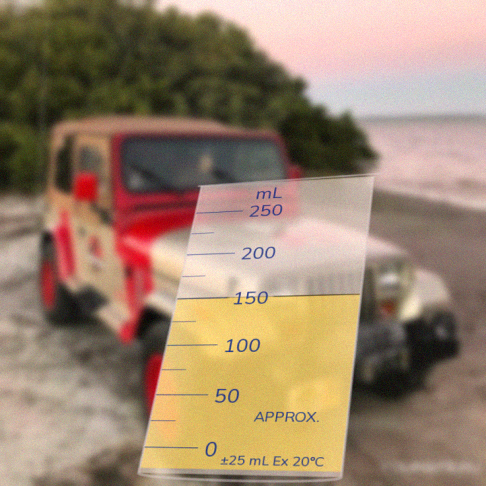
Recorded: value=150 unit=mL
